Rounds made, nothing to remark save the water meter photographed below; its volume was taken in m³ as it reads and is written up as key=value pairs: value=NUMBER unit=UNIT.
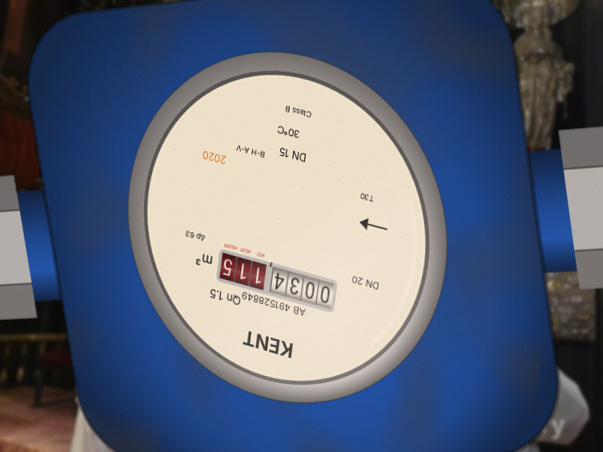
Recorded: value=34.115 unit=m³
